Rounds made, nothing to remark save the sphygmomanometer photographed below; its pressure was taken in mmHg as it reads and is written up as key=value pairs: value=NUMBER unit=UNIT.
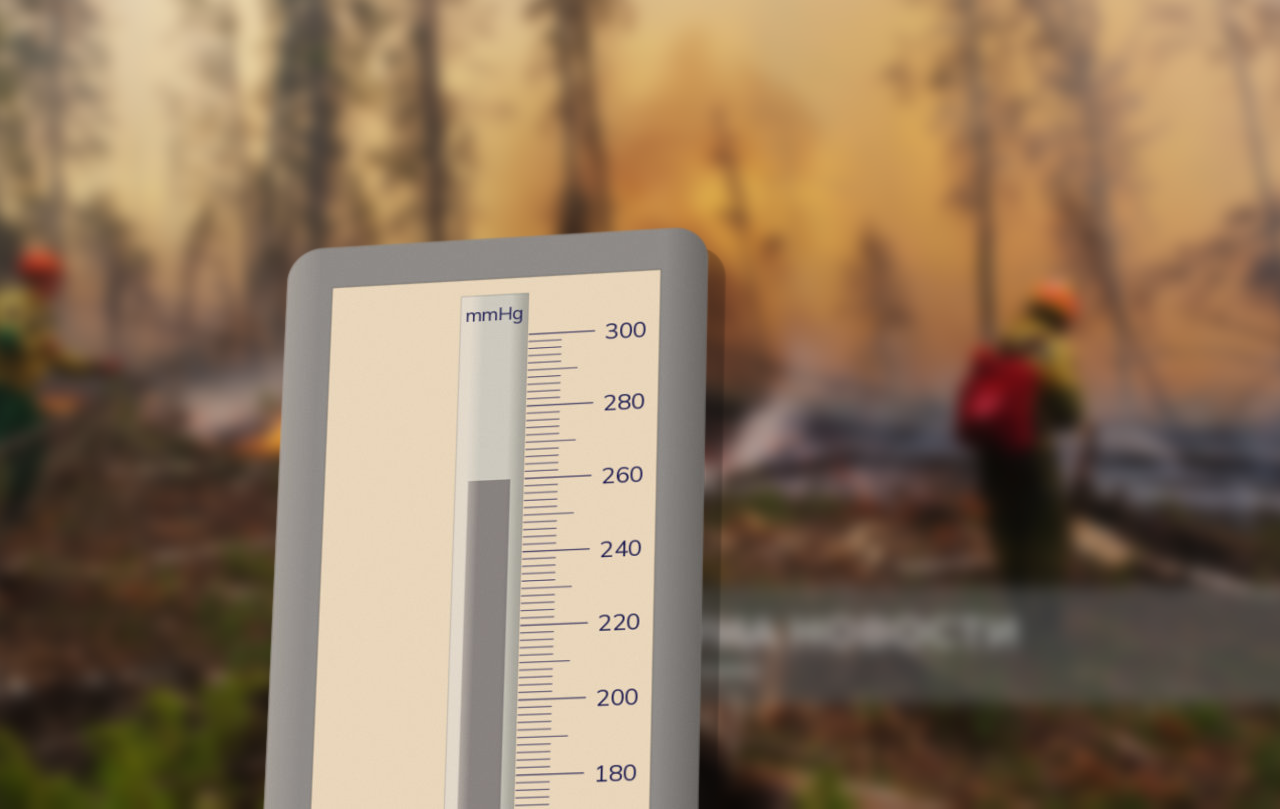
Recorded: value=260 unit=mmHg
